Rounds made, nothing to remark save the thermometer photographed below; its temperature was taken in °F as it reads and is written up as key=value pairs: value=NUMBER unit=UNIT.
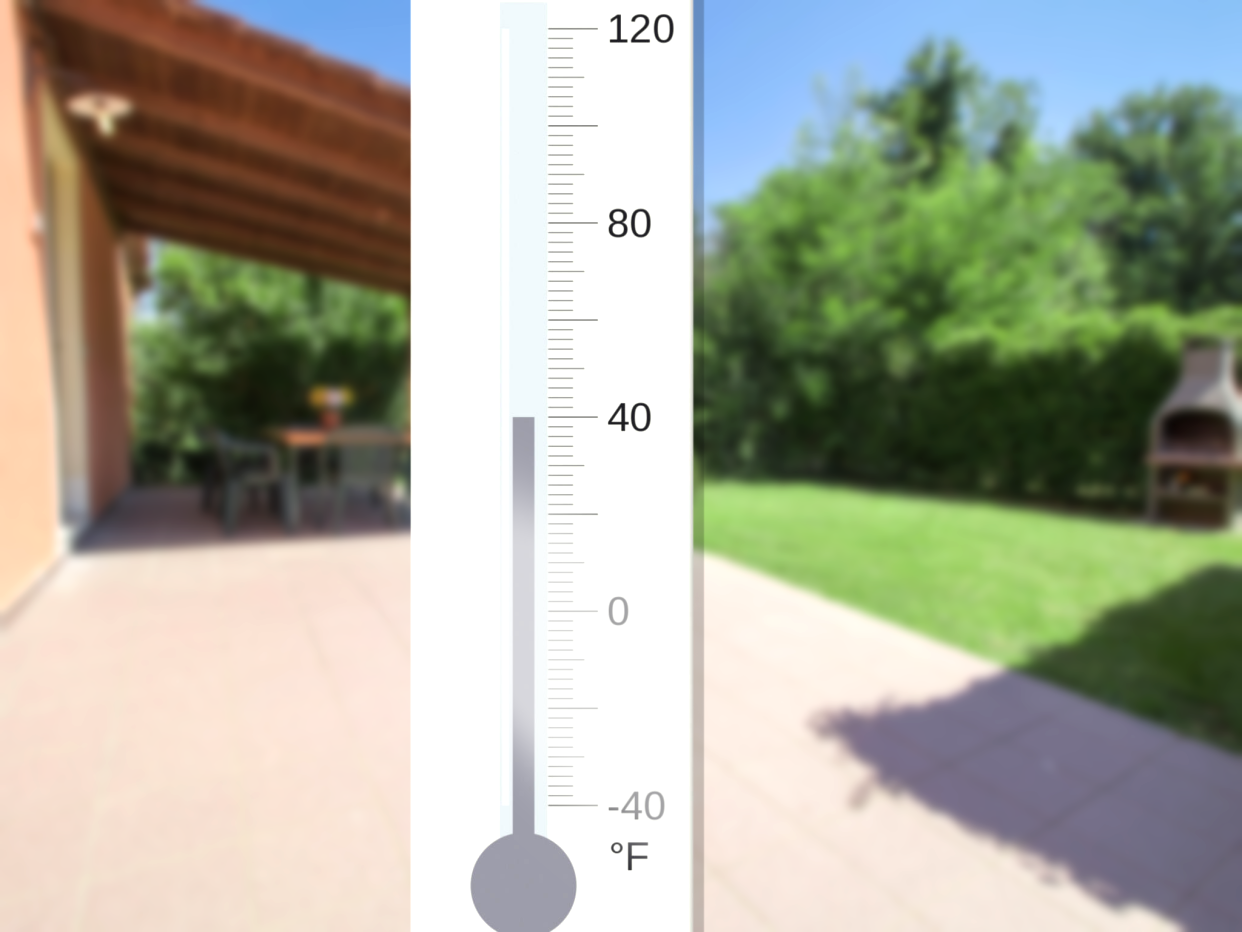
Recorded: value=40 unit=°F
